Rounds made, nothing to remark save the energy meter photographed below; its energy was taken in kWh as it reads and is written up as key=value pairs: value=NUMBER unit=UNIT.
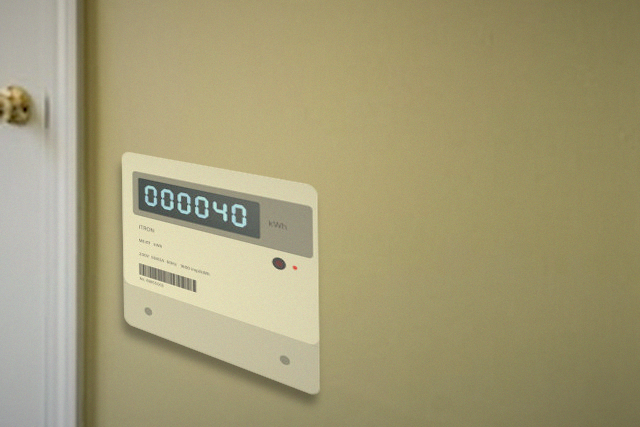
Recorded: value=40 unit=kWh
